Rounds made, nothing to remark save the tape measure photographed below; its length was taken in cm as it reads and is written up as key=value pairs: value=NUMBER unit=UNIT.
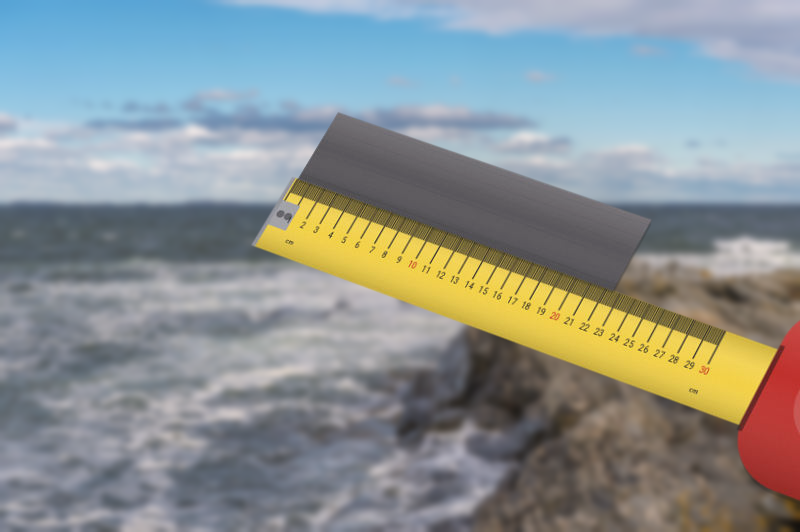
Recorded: value=22.5 unit=cm
